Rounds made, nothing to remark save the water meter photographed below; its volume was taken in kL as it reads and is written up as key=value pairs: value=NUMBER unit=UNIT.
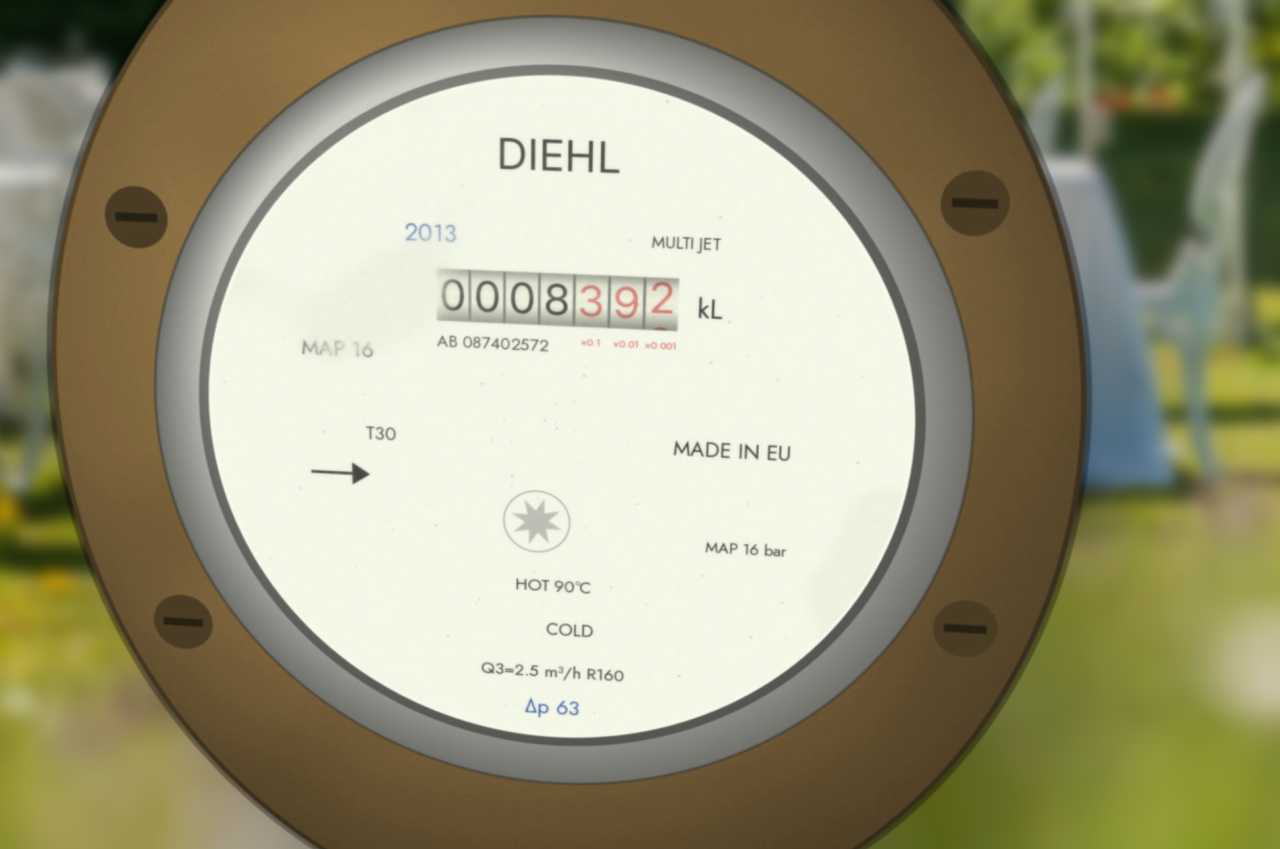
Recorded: value=8.392 unit=kL
